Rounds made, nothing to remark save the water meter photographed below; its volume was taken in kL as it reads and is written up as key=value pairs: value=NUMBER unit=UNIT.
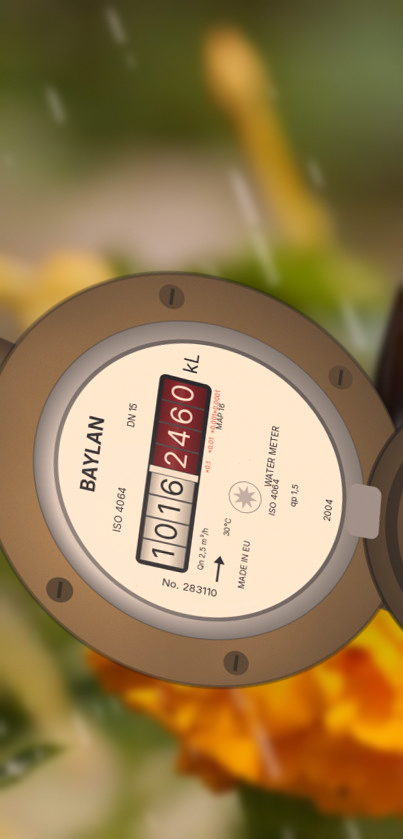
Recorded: value=1016.2460 unit=kL
